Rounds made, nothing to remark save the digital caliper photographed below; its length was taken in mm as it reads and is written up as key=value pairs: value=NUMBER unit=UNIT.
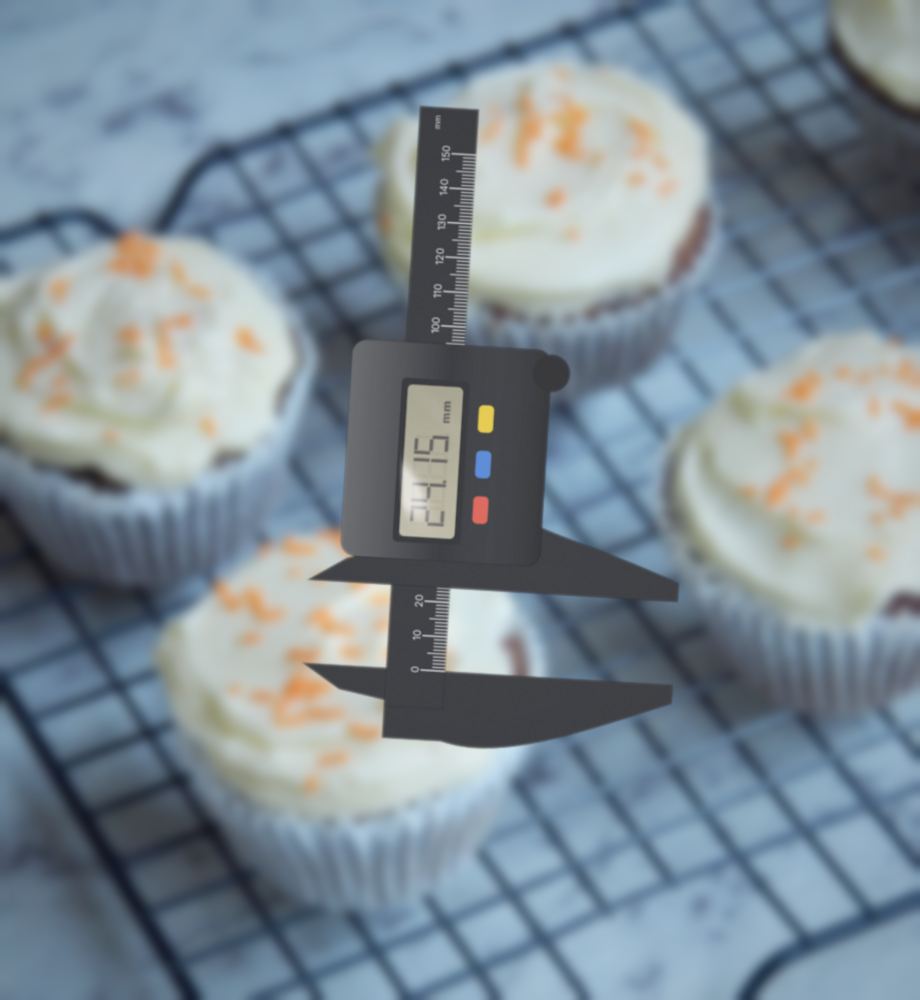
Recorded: value=24.15 unit=mm
